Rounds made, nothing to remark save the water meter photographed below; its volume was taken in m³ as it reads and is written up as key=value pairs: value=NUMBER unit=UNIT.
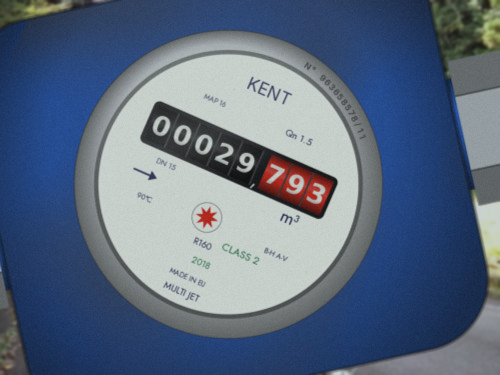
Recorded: value=29.793 unit=m³
